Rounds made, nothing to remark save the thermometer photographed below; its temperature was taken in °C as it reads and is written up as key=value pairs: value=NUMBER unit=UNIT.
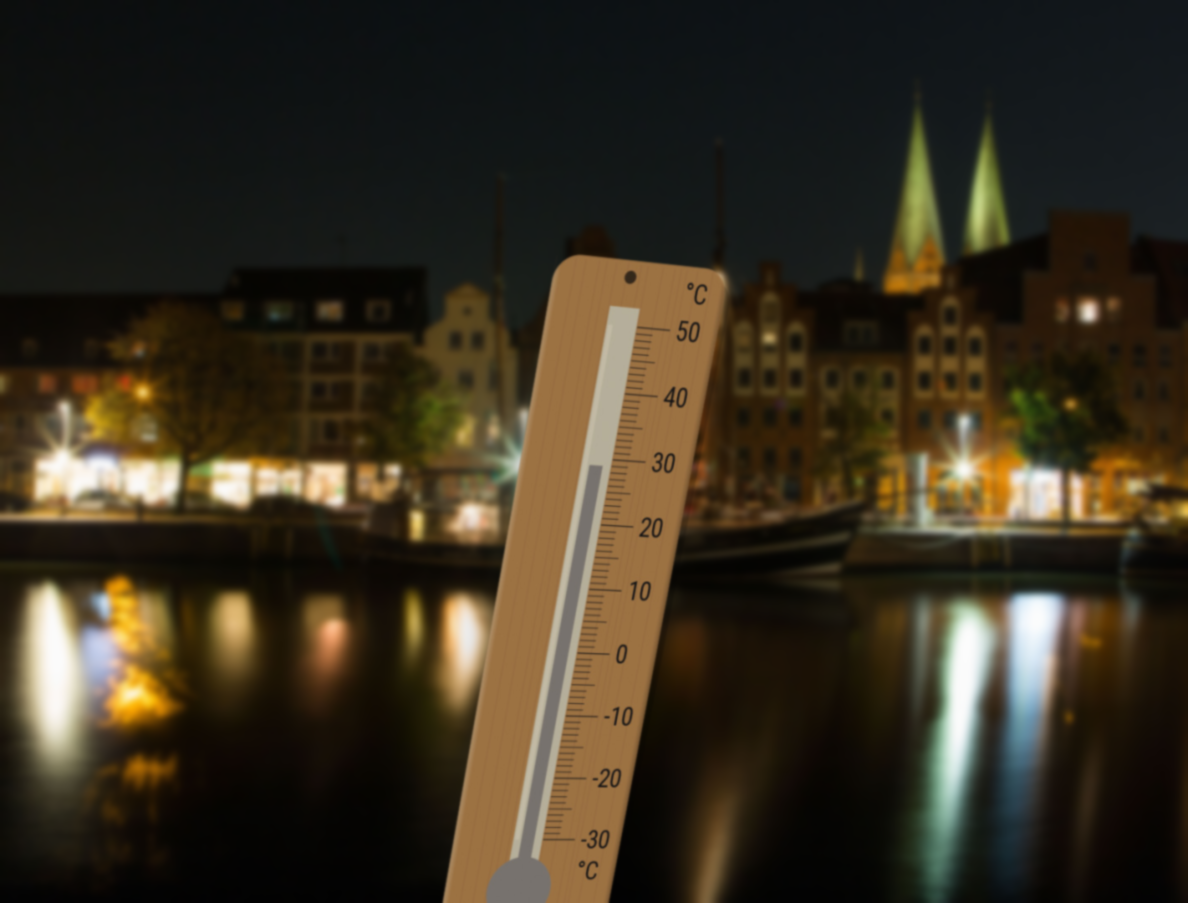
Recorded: value=29 unit=°C
